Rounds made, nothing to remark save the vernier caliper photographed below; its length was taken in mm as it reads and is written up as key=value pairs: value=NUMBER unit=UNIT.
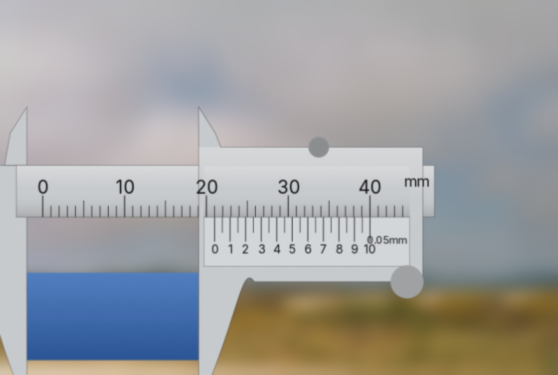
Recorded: value=21.0 unit=mm
